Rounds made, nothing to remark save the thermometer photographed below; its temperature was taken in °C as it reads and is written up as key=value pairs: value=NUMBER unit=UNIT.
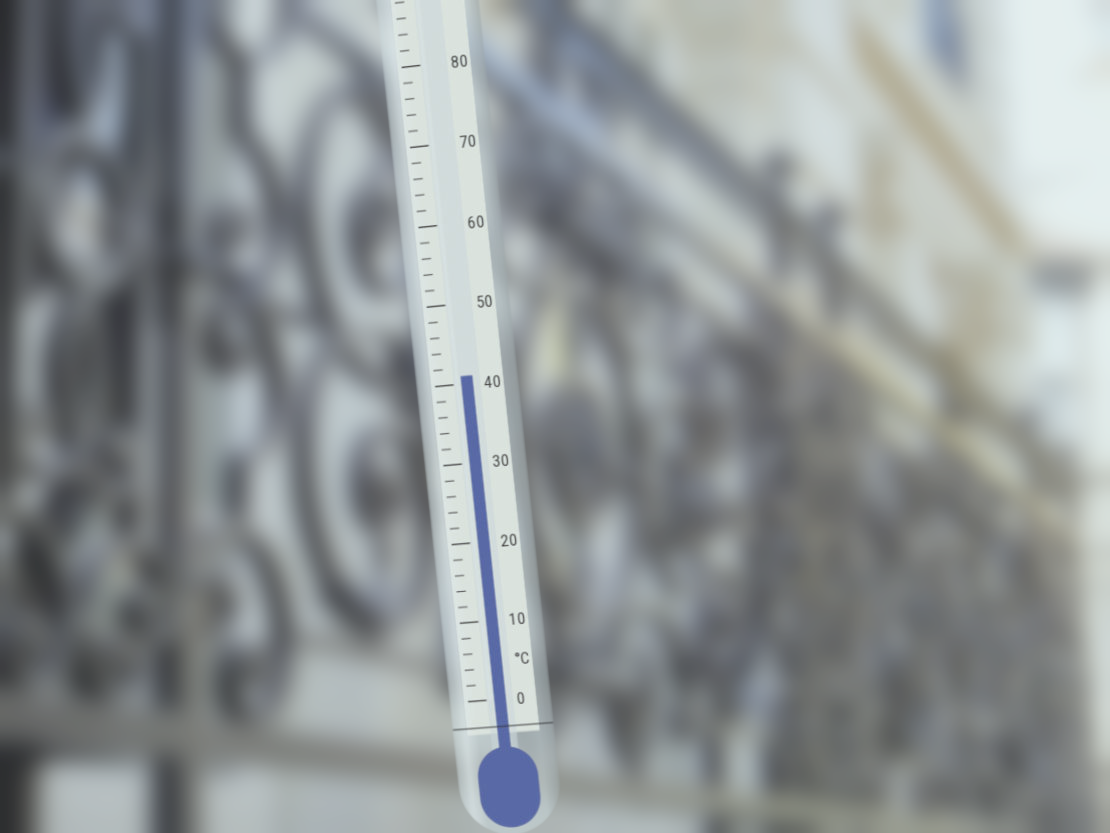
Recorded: value=41 unit=°C
